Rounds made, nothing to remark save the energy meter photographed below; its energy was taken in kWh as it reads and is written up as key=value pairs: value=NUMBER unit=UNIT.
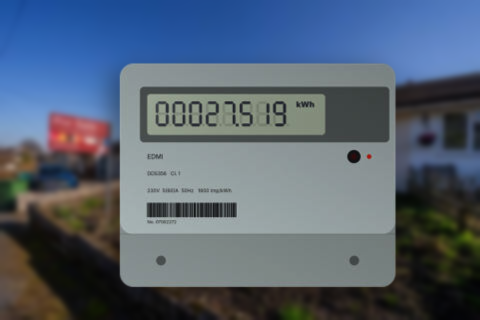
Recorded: value=27.519 unit=kWh
